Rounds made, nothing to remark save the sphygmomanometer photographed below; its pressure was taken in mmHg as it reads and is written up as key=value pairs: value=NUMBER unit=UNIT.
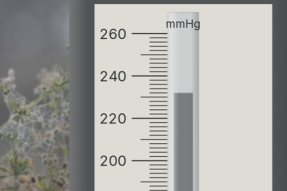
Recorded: value=232 unit=mmHg
